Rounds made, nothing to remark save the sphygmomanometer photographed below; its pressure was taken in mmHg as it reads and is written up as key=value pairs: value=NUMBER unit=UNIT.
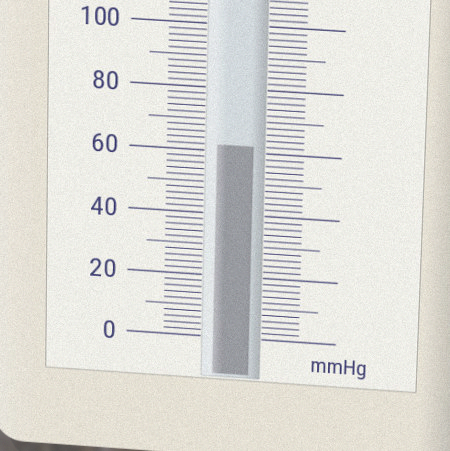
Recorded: value=62 unit=mmHg
